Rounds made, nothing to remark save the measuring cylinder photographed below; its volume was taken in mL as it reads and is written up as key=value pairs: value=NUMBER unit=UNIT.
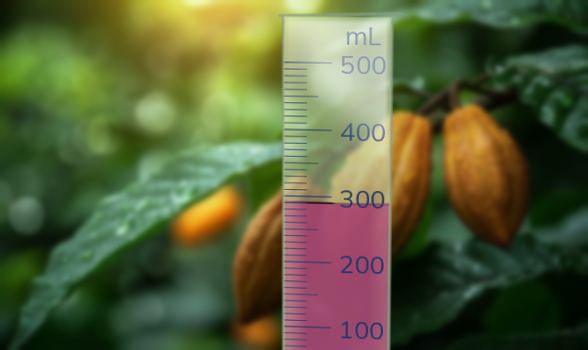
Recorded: value=290 unit=mL
